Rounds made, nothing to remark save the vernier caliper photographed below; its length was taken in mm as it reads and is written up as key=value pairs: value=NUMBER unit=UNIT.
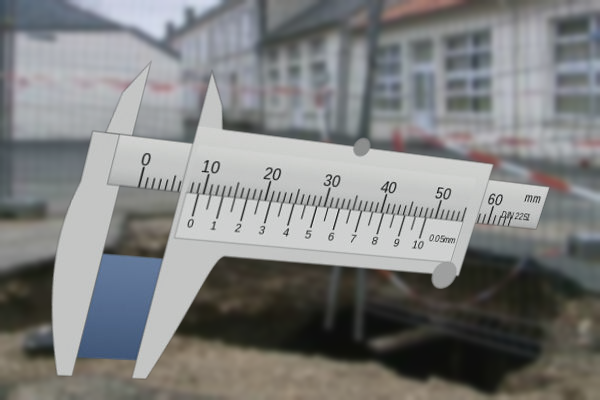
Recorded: value=9.2 unit=mm
